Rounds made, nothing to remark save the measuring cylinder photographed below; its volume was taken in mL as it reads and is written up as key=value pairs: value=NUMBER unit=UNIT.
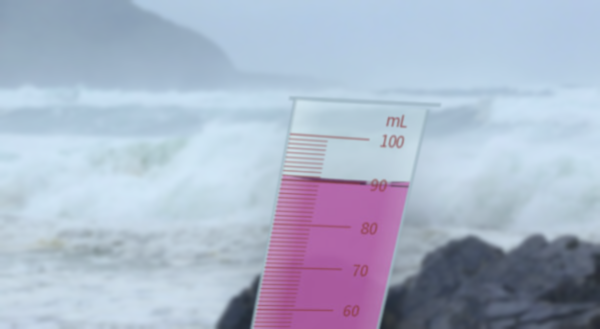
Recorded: value=90 unit=mL
